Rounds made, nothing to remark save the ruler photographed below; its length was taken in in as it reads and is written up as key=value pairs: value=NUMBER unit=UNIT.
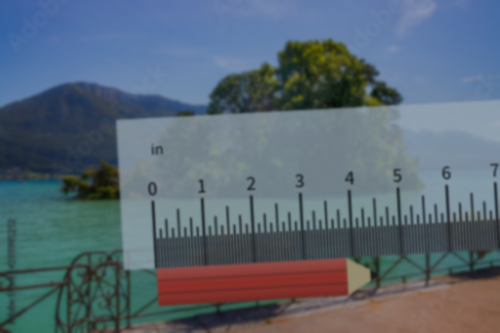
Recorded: value=4.5 unit=in
